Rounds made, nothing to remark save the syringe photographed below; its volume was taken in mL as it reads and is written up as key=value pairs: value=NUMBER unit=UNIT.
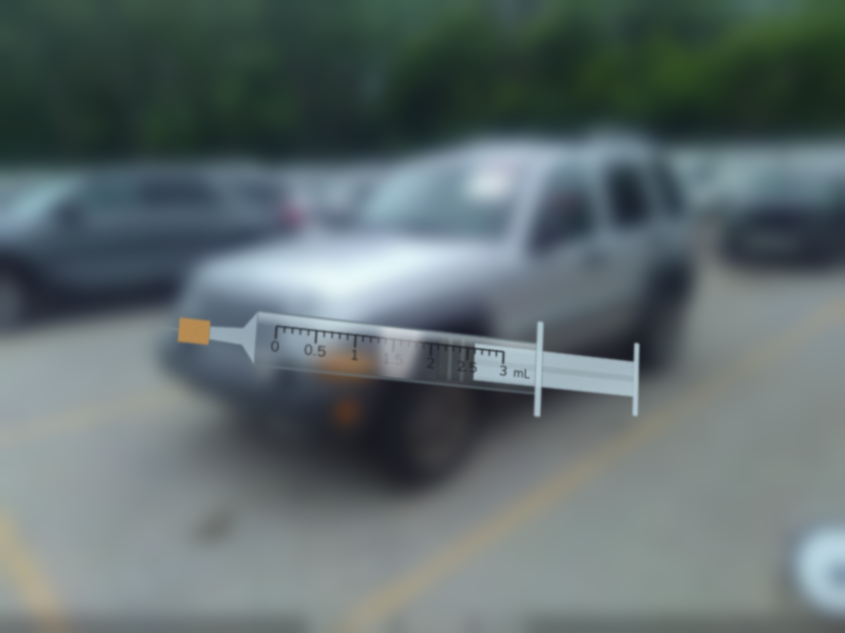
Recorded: value=2.1 unit=mL
